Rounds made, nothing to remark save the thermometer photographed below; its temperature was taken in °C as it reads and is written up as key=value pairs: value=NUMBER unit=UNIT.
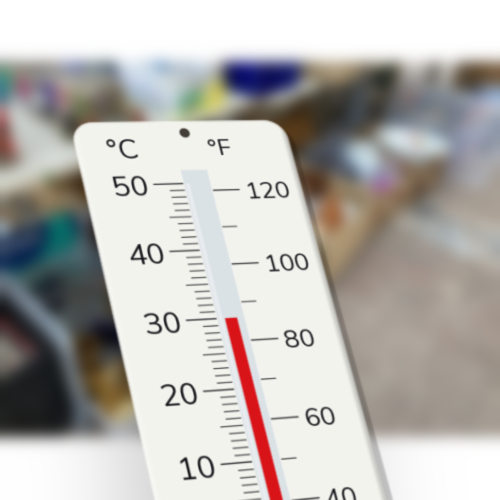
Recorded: value=30 unit=°C
